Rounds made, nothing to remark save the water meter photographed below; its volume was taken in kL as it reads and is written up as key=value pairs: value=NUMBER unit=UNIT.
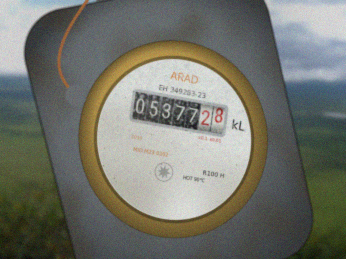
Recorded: value=5377.28 unit=kL
